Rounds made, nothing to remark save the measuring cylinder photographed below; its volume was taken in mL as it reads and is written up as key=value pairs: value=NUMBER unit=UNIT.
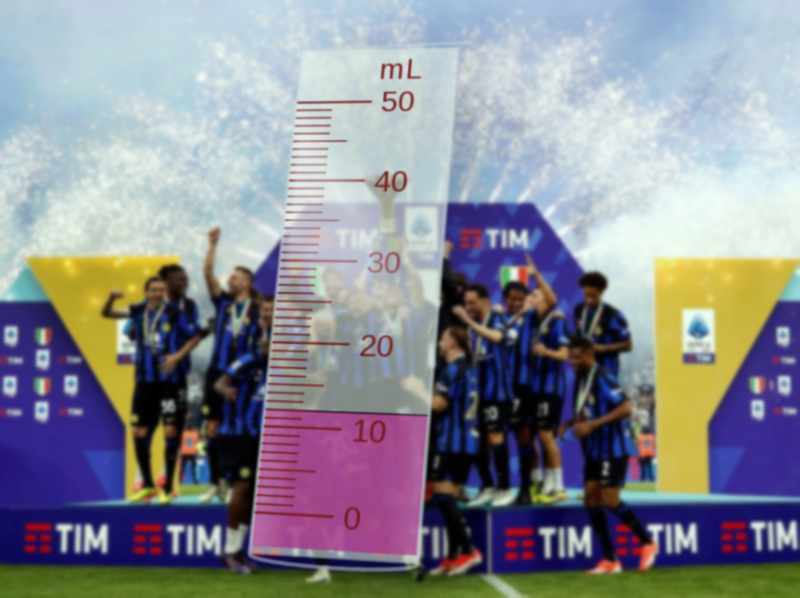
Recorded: value=12 unit=mL
